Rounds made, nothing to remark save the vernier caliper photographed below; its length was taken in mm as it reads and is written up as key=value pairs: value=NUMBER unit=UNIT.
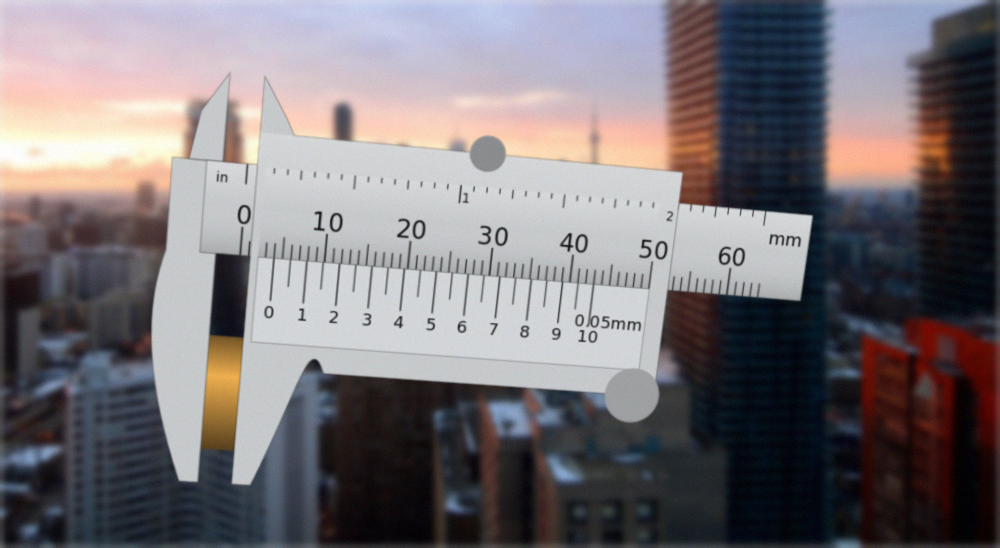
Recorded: value=4.0 unit=mm
